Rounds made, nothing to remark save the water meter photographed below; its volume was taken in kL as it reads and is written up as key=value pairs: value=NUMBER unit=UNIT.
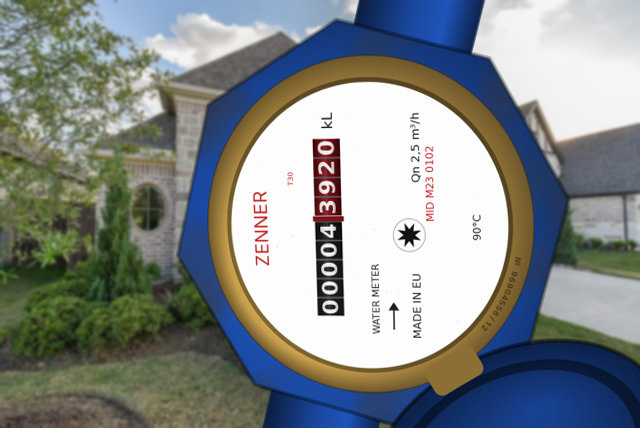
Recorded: value=4.3920 unit=kL
